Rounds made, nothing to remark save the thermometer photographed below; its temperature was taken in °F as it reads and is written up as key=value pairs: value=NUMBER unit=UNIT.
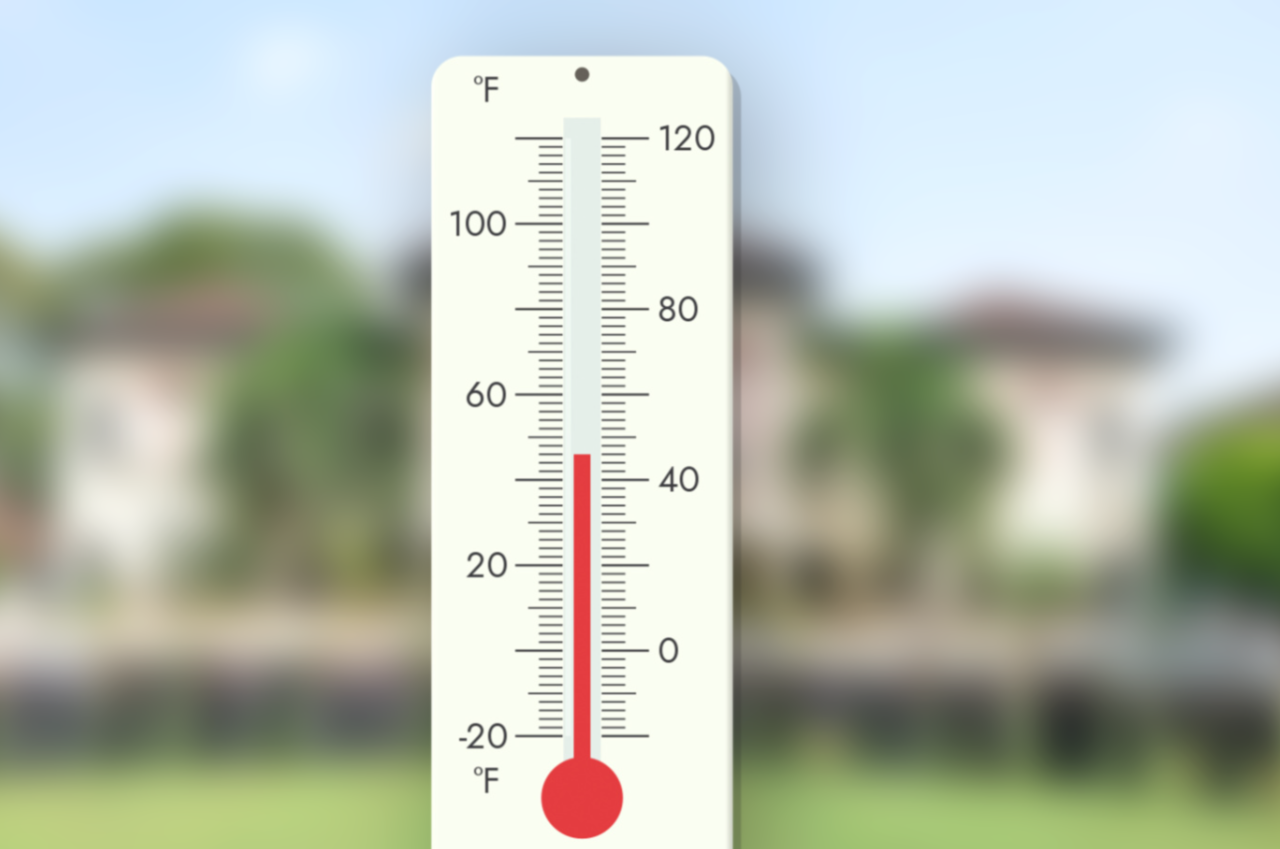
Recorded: value=46 unit=°F
